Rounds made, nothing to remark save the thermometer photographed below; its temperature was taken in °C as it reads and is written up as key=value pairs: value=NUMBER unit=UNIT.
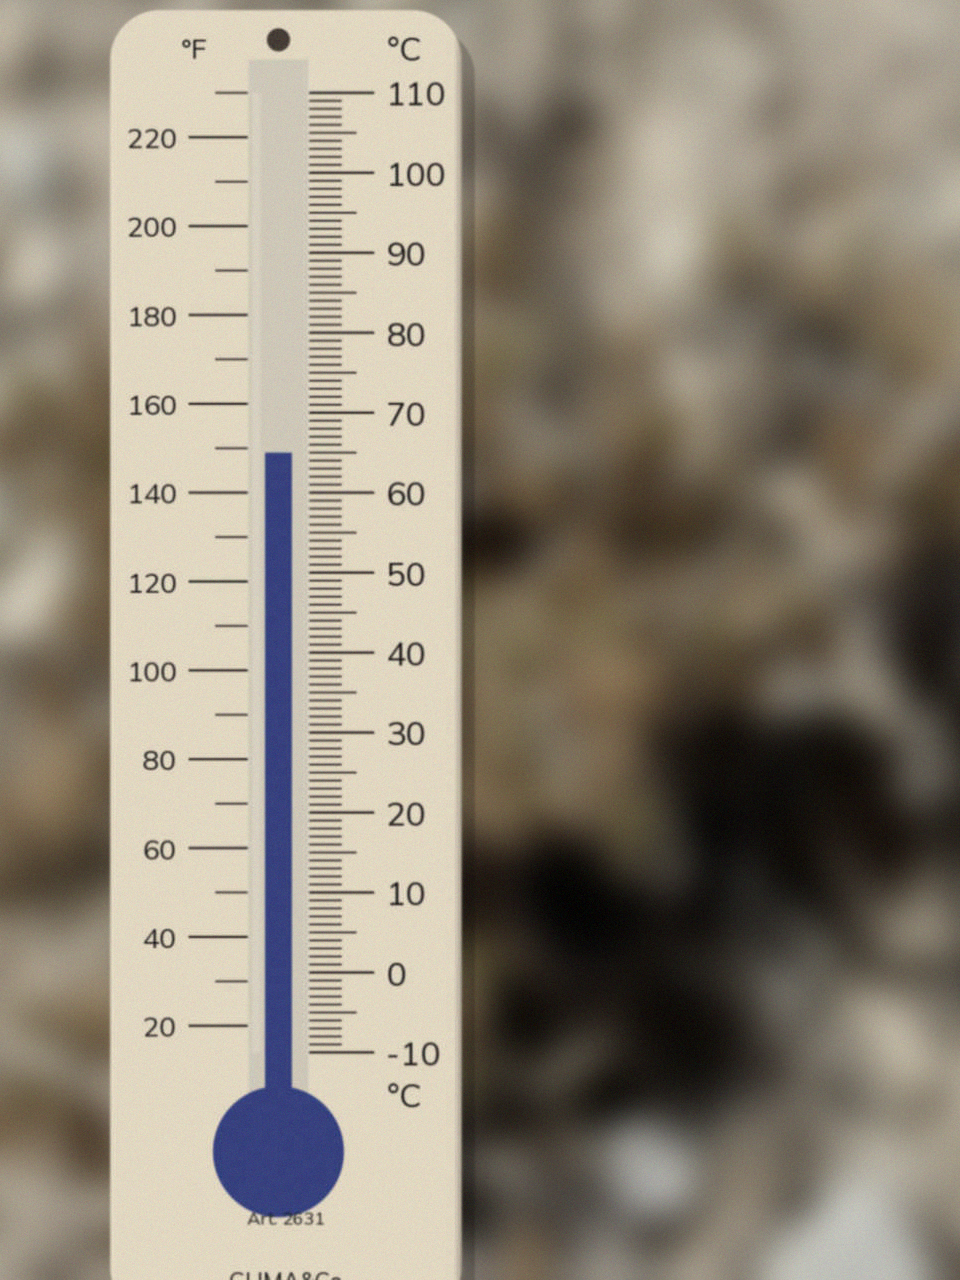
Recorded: value=65 unit=°C
